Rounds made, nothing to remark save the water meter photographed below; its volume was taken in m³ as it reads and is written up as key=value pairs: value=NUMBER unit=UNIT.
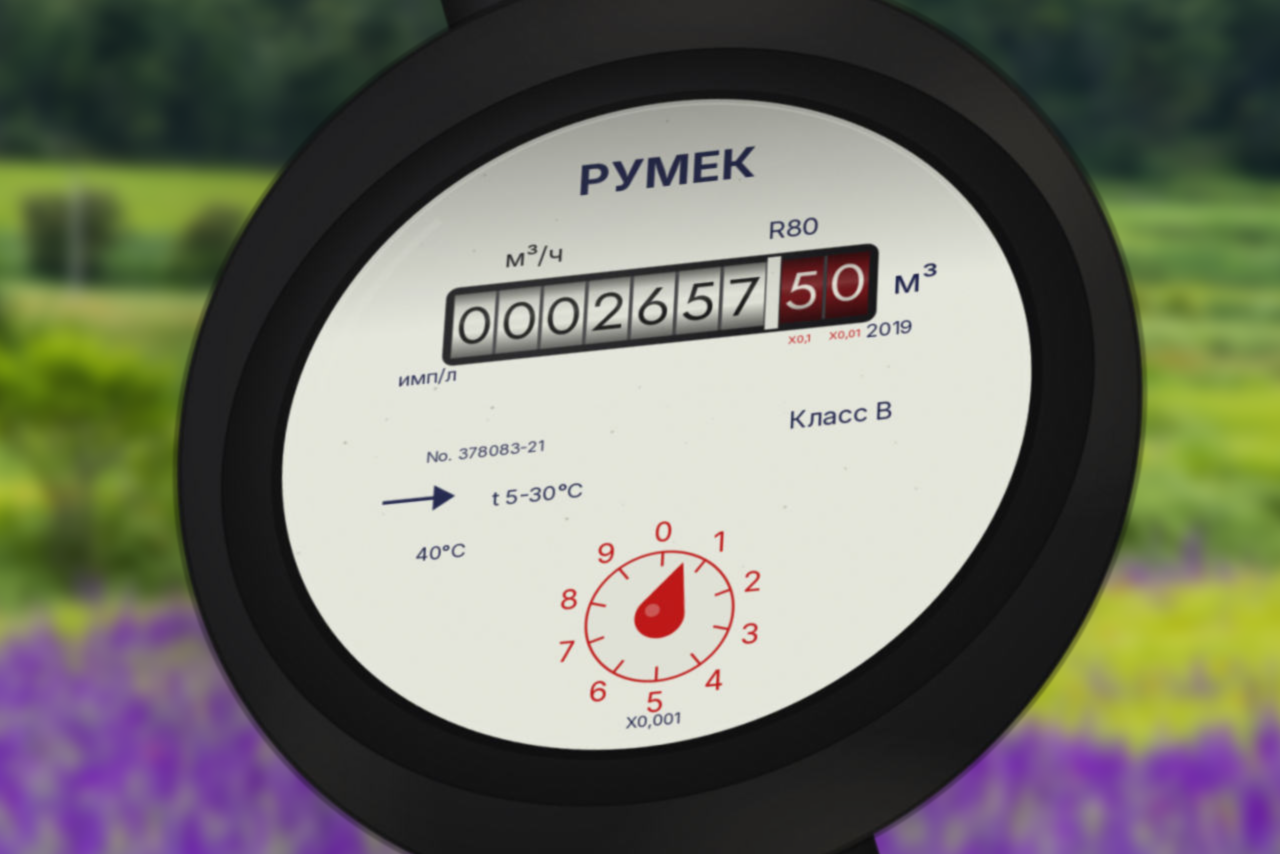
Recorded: value=2657.500 unit=m³
